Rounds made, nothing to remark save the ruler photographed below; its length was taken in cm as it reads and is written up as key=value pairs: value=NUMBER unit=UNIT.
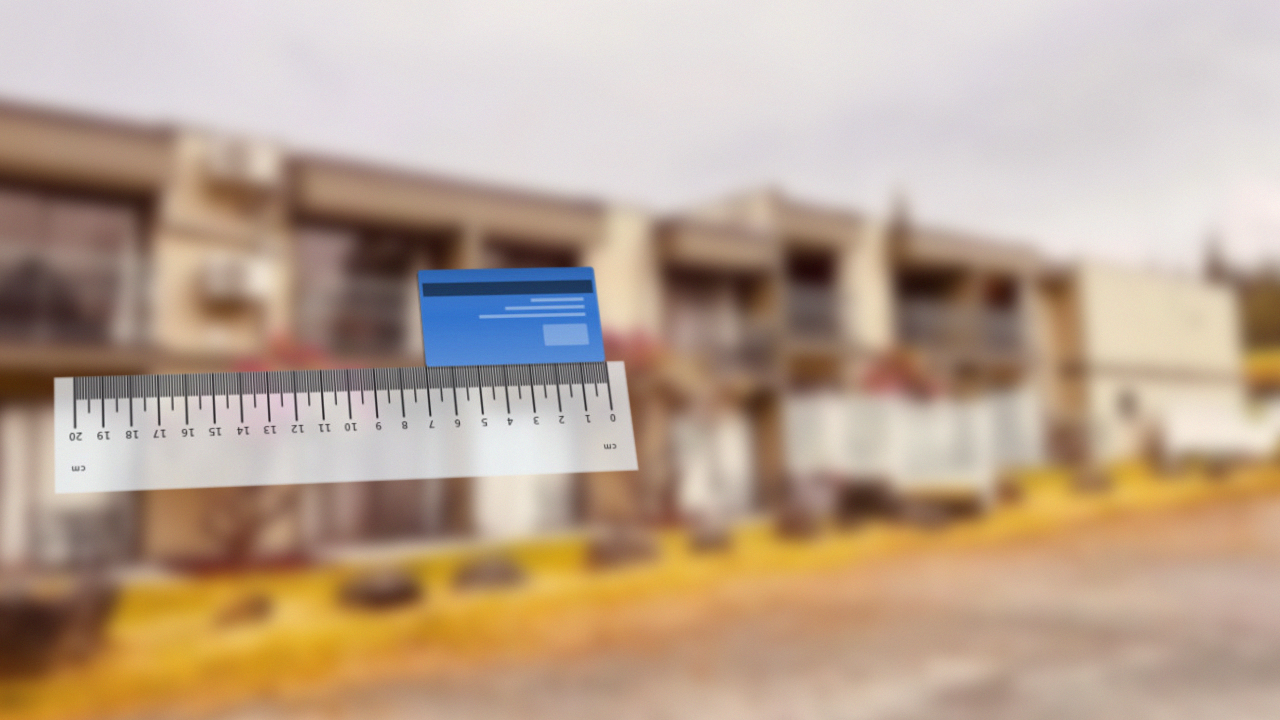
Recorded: value=7 unit=cm
